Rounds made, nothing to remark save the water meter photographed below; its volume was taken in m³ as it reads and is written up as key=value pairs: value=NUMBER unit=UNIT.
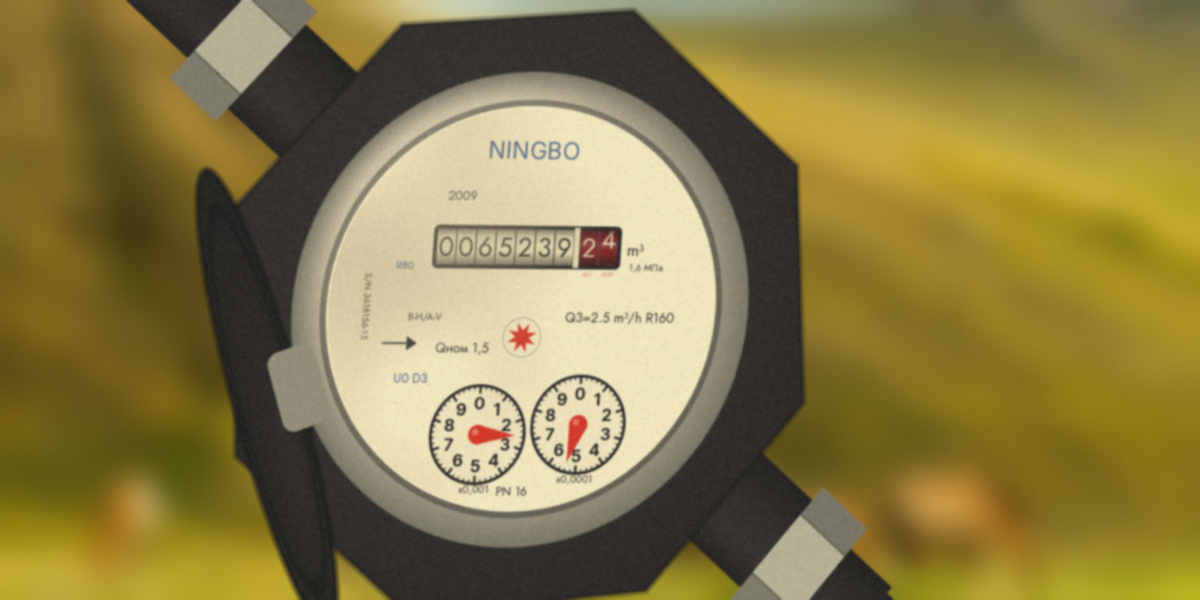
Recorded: value=65239.2425 unit=m³
